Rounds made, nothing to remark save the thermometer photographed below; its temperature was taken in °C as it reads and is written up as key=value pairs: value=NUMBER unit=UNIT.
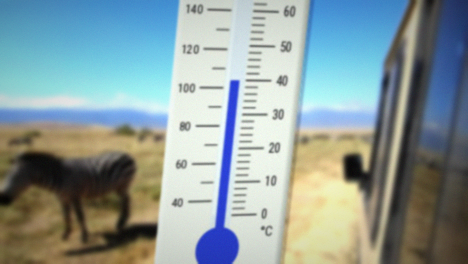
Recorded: value=40 unit=°C
